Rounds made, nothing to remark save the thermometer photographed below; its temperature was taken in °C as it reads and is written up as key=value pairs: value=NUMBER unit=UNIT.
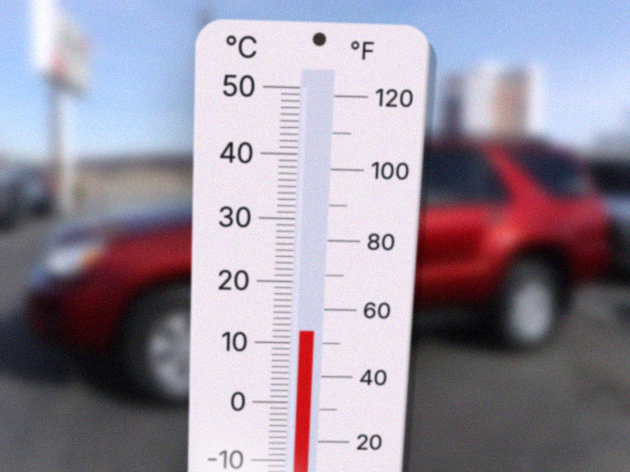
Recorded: value=12 unit=°C
